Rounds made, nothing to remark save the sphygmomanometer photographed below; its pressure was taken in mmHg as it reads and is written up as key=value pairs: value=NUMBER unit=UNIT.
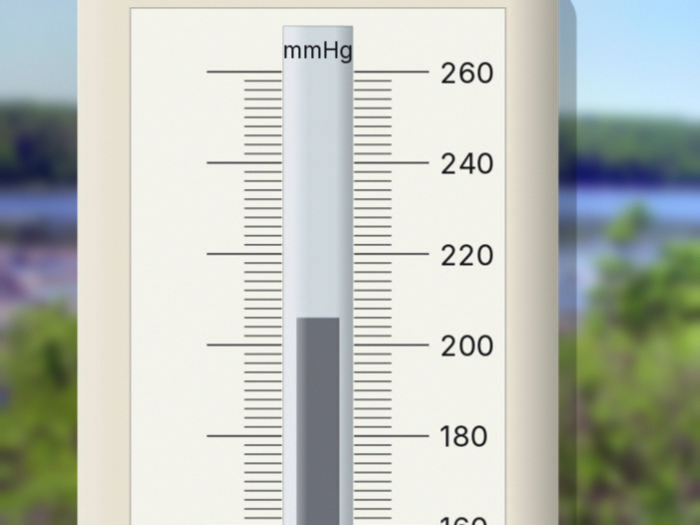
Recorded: value=206 unit=mmHg
